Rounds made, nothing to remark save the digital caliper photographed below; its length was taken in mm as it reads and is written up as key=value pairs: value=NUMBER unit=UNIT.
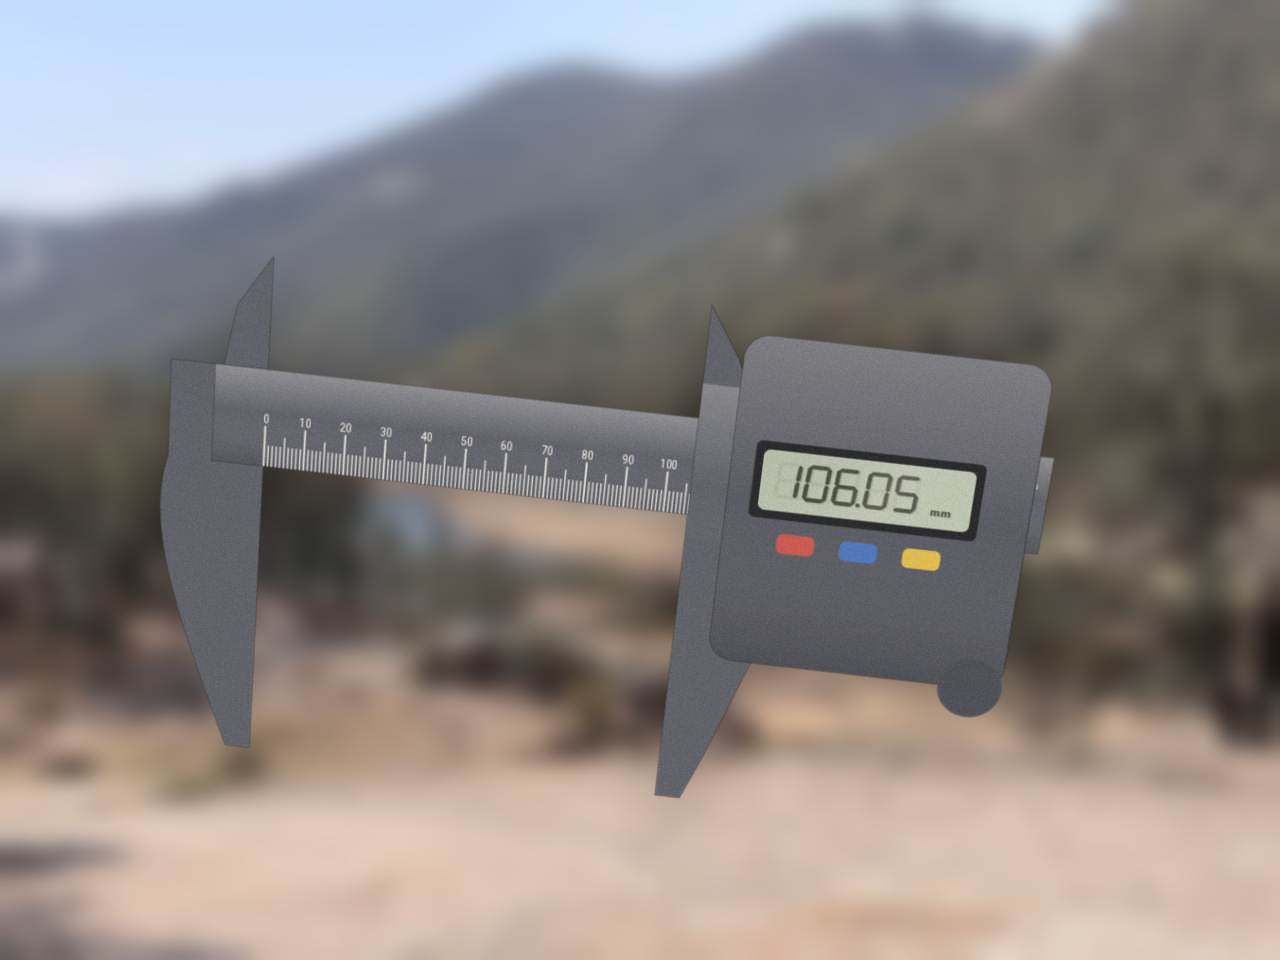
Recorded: value=106.05 unit=mm
